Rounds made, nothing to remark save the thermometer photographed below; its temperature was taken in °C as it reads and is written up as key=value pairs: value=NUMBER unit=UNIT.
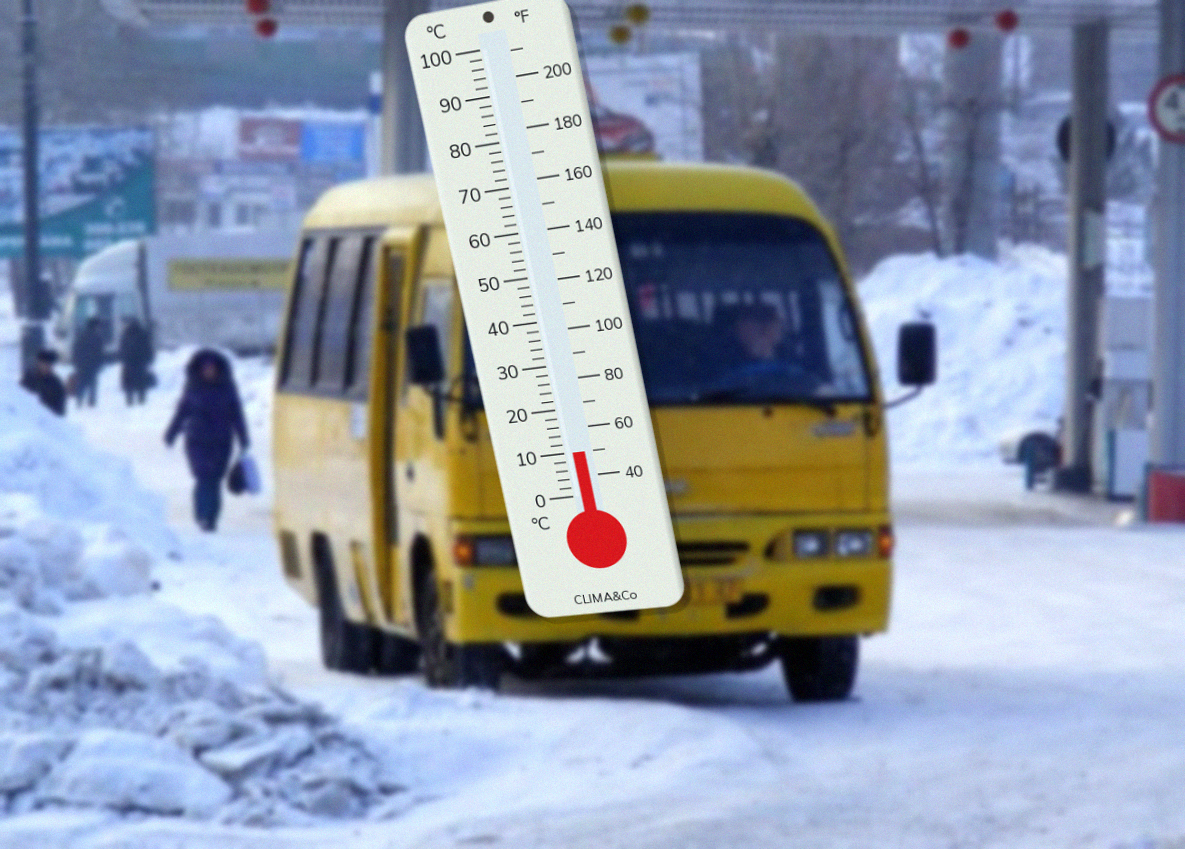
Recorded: value=10 unit=°C
